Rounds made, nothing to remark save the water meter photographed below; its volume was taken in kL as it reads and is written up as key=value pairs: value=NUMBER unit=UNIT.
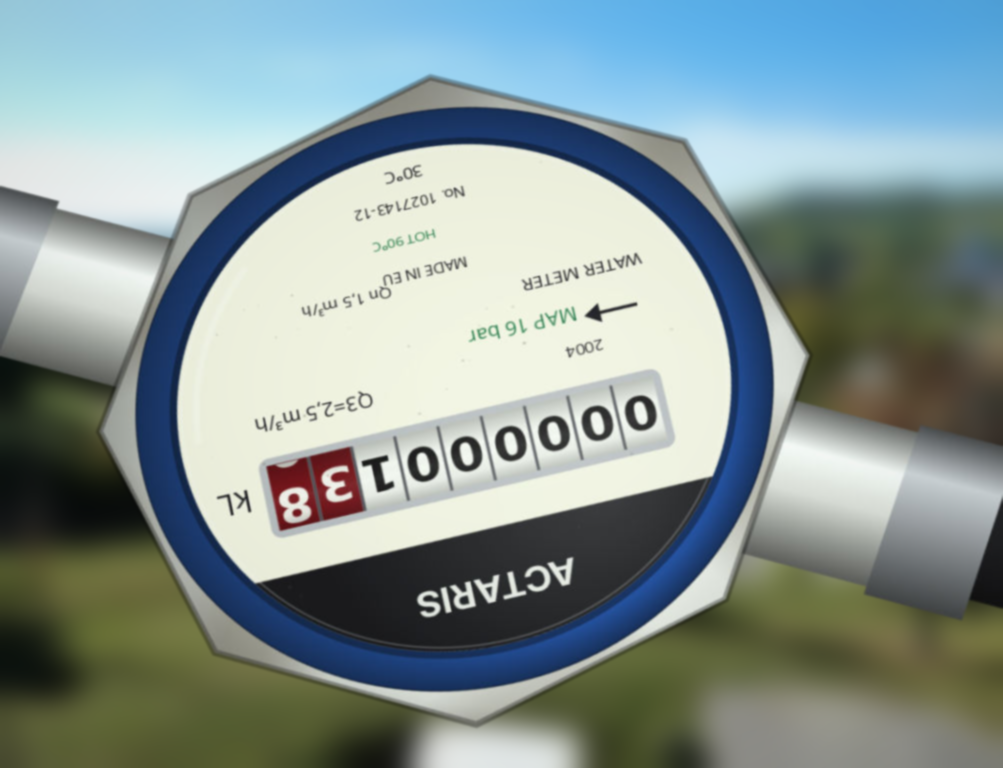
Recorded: value=1.38 unit=kL
